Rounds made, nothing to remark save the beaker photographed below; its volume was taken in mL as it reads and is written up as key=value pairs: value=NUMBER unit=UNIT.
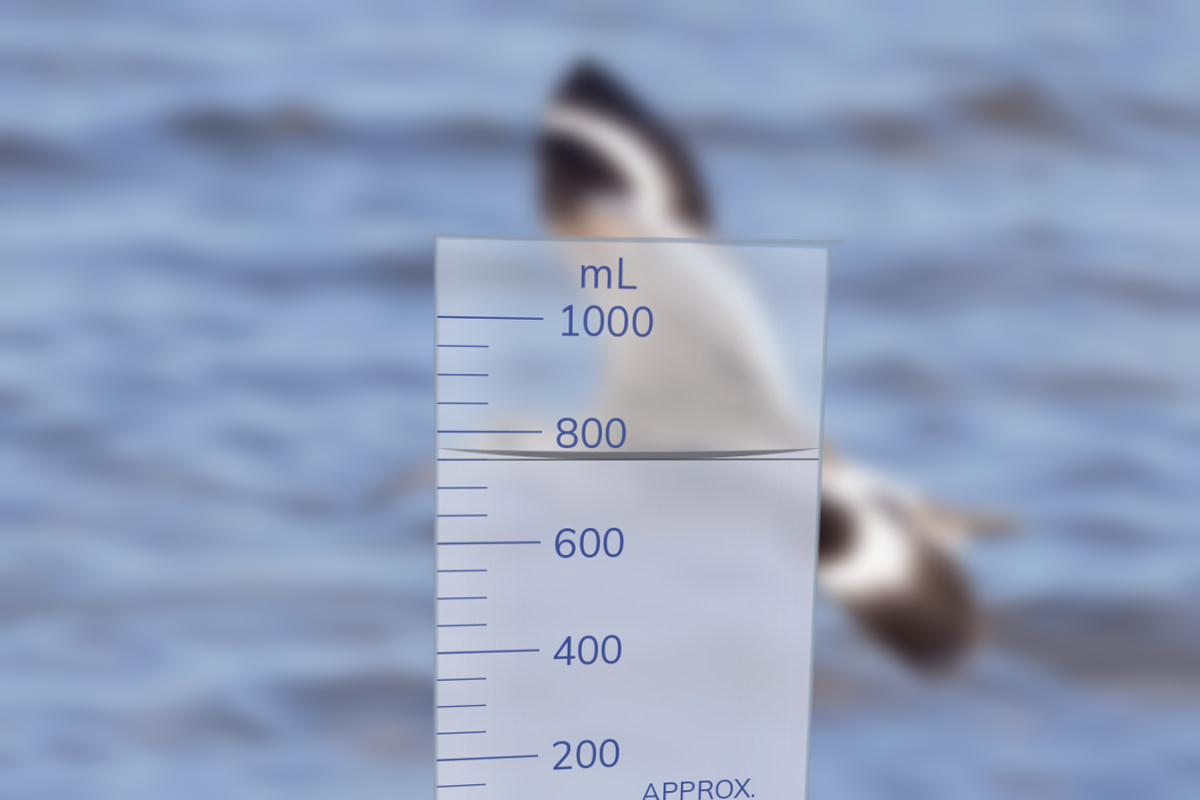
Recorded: value=750 unit=mL
